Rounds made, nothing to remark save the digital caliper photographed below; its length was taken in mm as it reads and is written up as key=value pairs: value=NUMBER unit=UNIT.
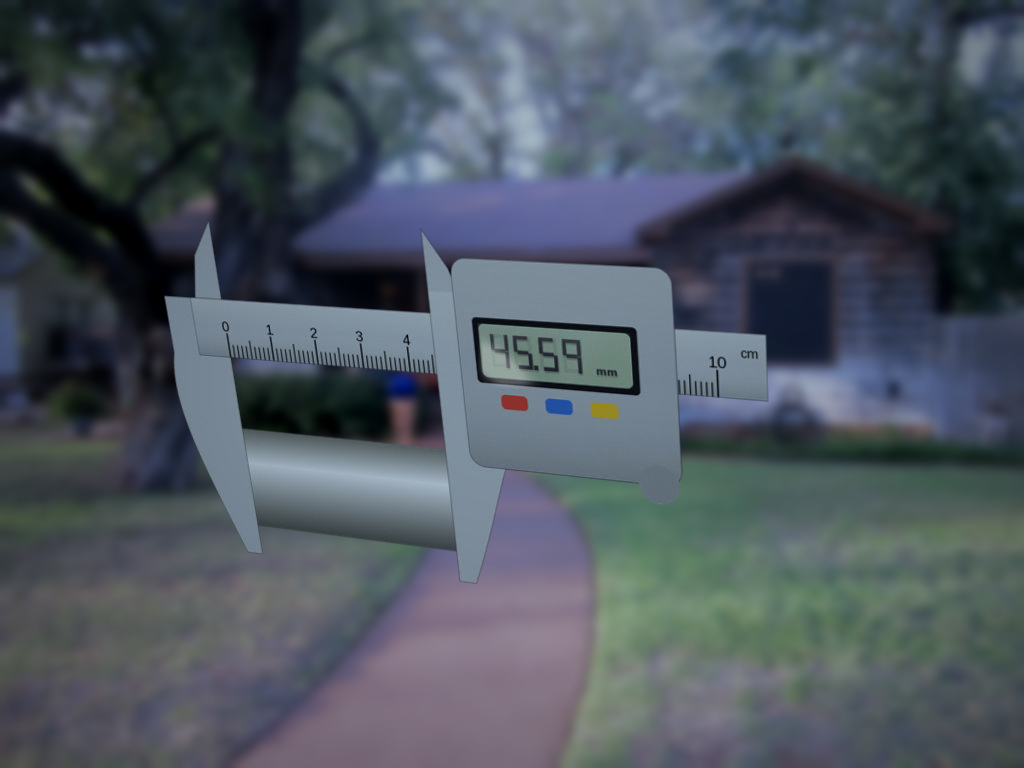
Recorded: value=45.59 unit=mm
